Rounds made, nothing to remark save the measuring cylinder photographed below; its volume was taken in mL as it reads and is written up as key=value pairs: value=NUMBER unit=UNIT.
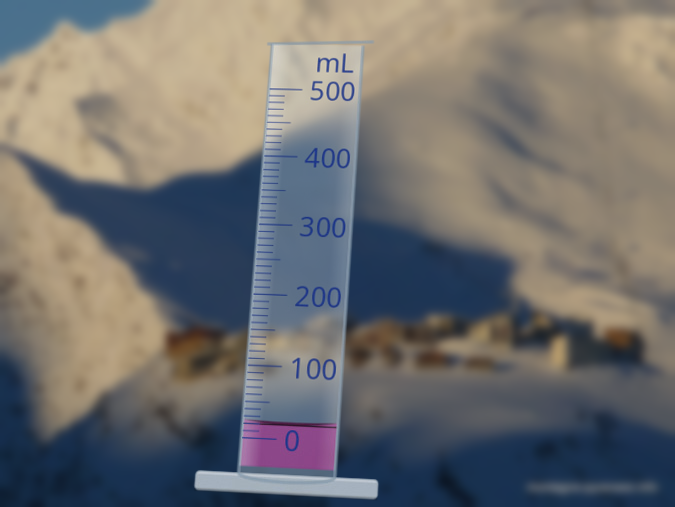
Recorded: value=20 unit=mL
